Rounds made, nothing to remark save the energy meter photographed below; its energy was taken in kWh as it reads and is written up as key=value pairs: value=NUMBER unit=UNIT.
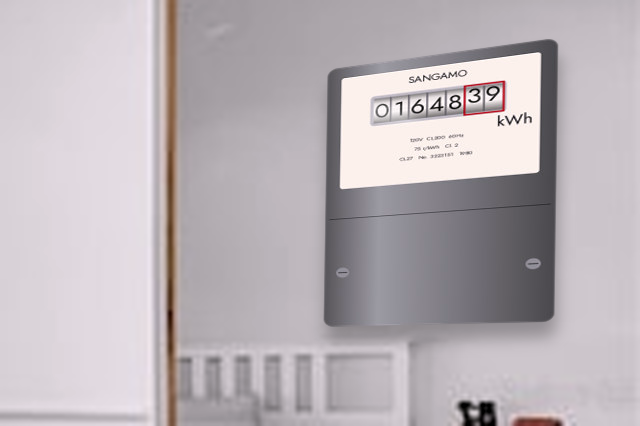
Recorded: value=1648.39 unit=kWh
